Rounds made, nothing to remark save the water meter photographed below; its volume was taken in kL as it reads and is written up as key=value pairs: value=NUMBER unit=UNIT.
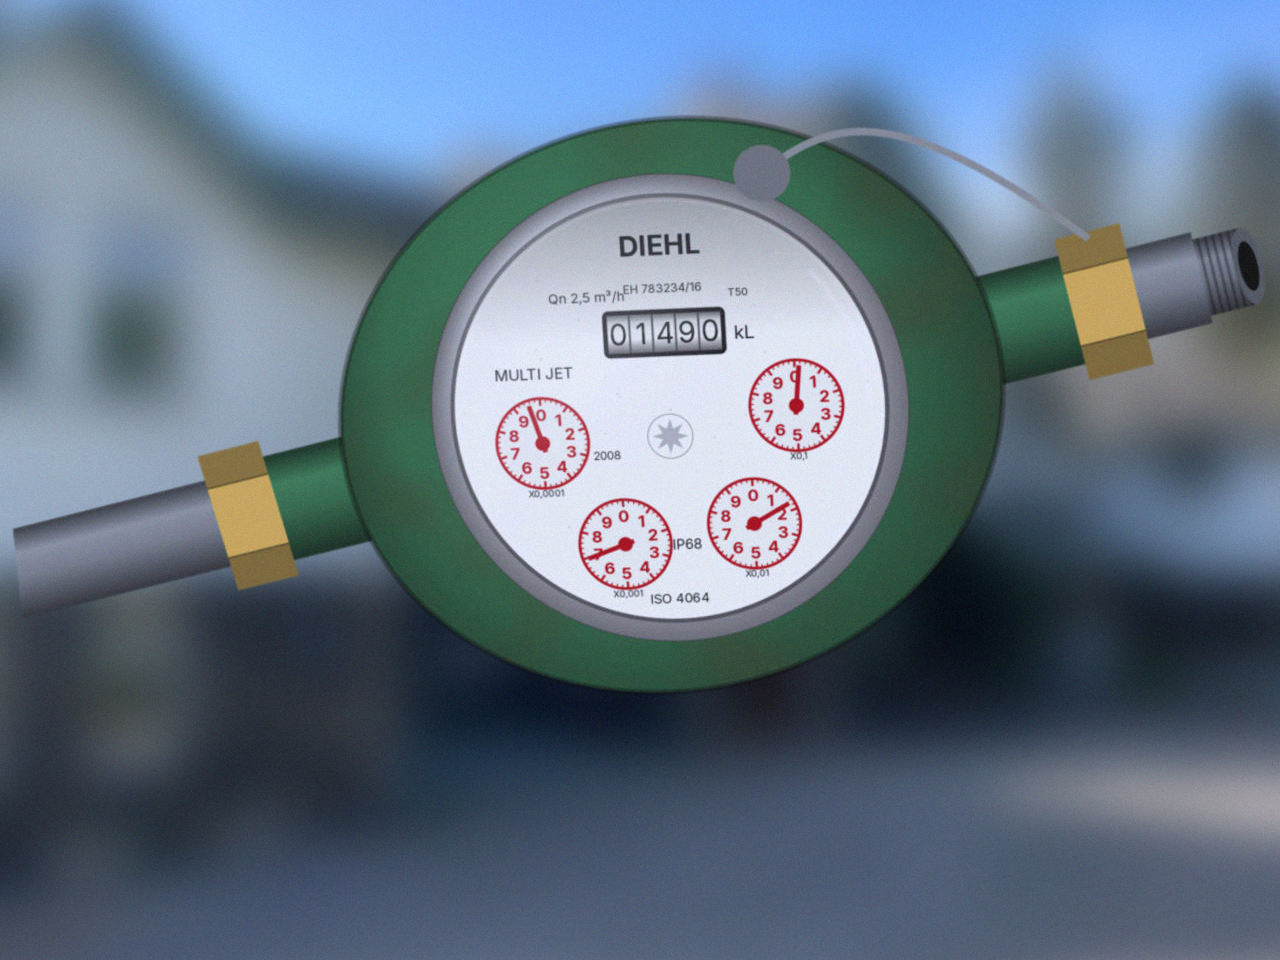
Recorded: value=1490.0169 unit=kL
